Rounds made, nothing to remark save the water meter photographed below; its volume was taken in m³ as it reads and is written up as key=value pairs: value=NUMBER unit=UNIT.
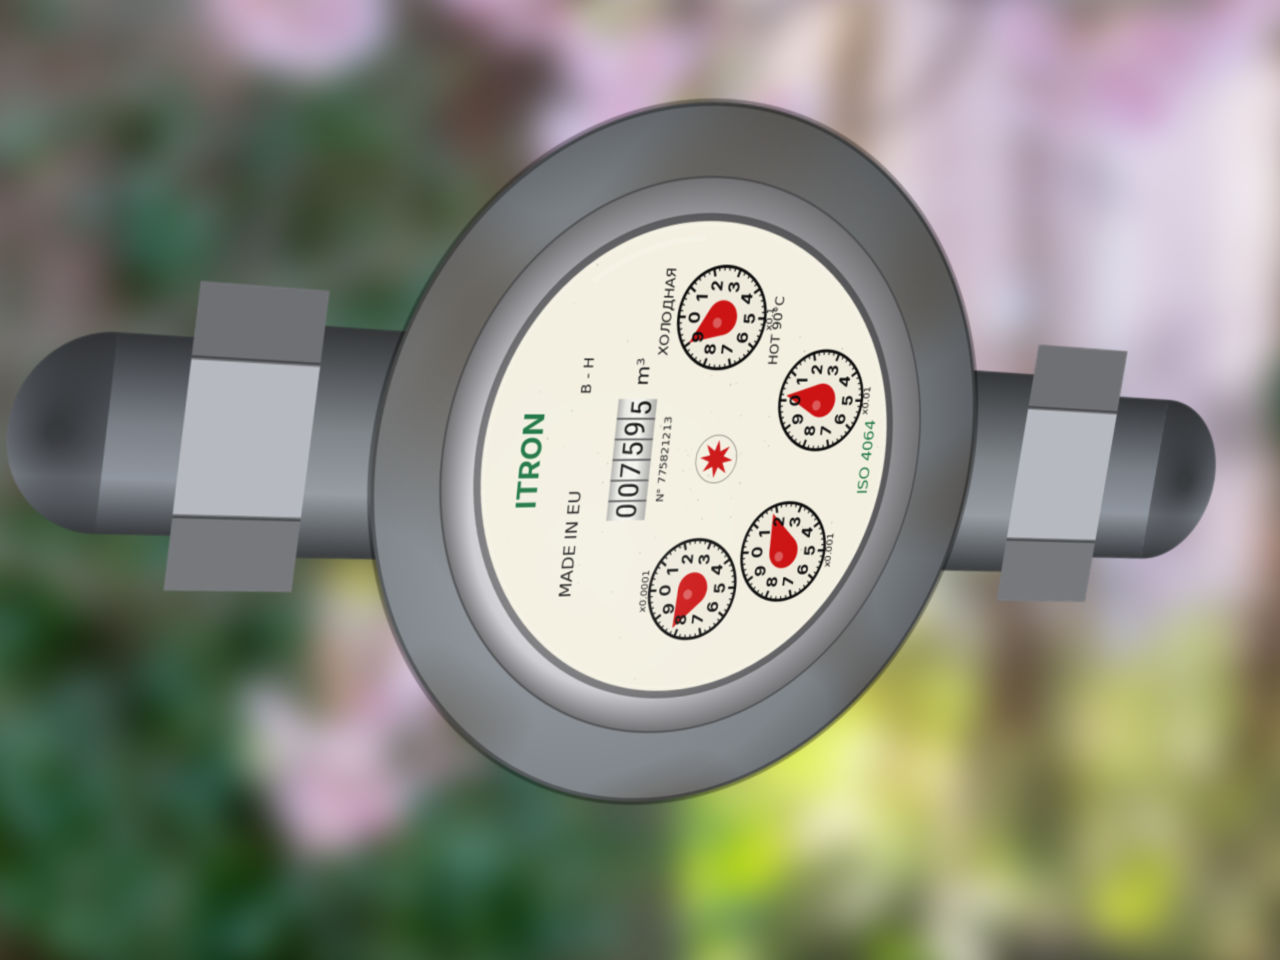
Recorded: value=7594.9018 unit=m³
